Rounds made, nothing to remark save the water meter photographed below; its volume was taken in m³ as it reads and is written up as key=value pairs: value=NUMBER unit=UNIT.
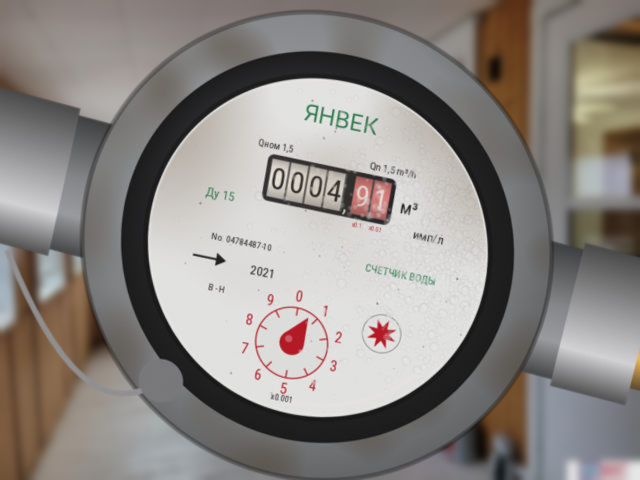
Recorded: value=4.910 unit=m³
